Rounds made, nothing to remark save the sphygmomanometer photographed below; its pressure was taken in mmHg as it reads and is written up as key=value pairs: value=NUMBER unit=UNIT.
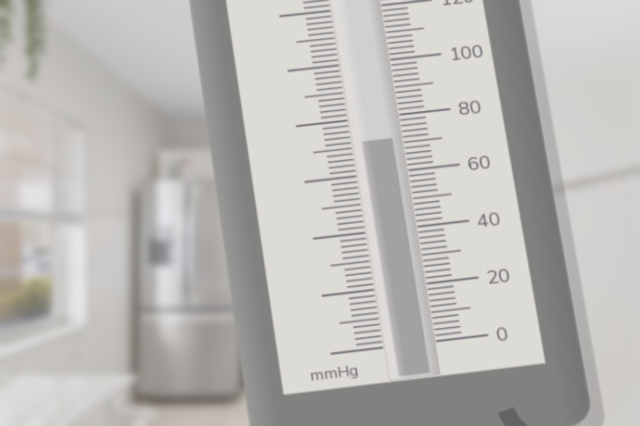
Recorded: value=72 unit=mmHg
